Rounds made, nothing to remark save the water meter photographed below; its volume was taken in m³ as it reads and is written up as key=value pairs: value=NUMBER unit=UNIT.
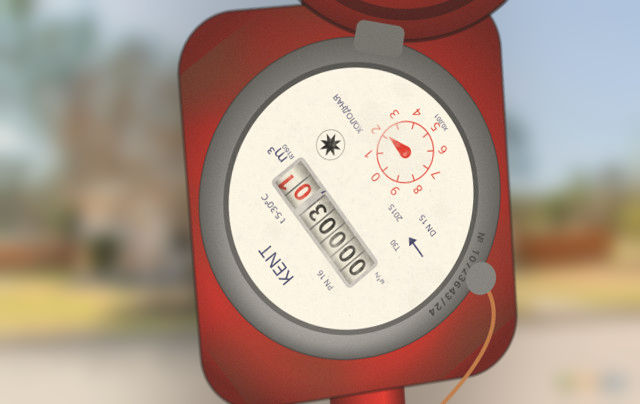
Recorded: value=3.012 unit=m³
